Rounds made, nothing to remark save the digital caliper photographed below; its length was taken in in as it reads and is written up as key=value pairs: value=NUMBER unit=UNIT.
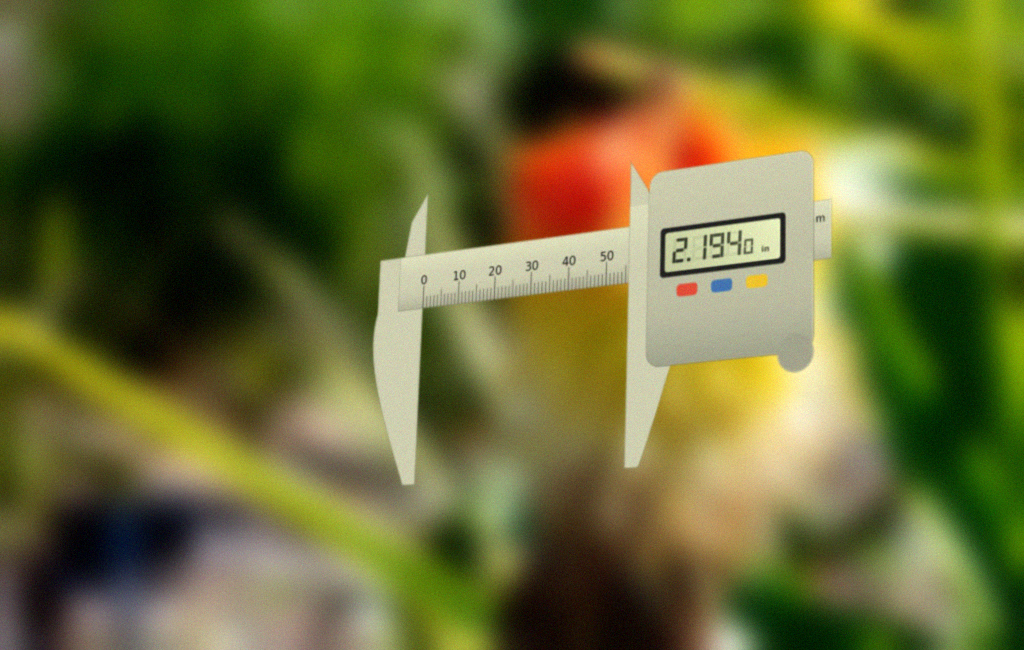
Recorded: value=2.1940 unit=in
